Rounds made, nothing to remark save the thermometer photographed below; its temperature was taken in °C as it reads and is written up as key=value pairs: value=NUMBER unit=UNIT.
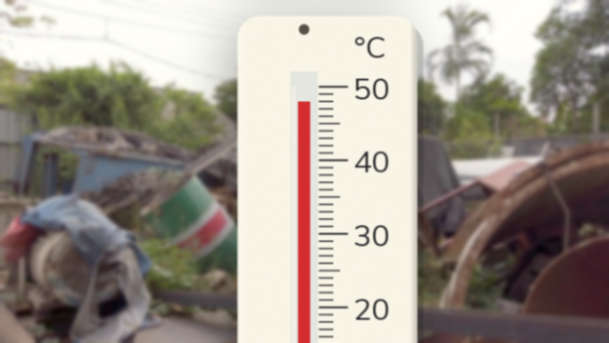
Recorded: value=48 unit=°C
